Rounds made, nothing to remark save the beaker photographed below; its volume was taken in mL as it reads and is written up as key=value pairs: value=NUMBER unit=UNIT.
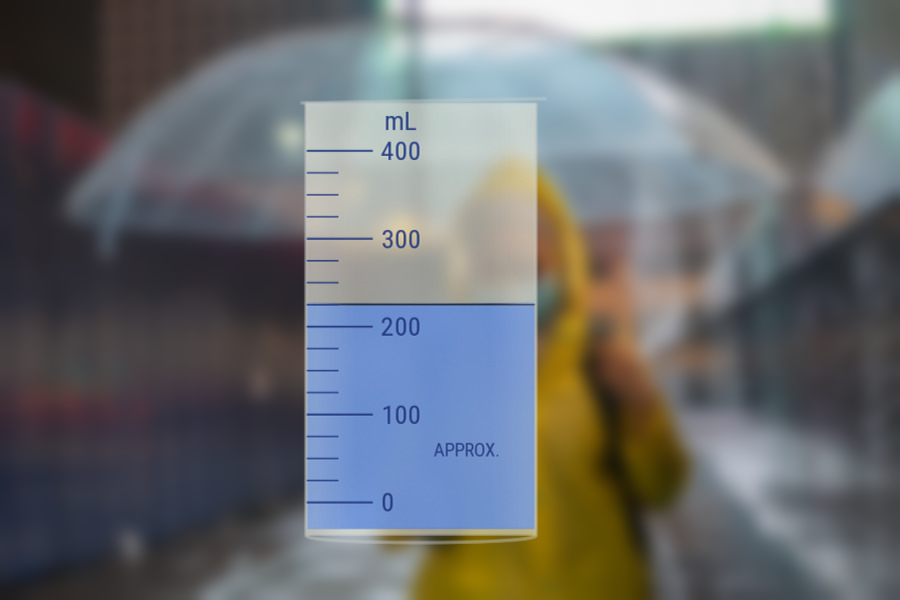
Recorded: value=225 unit=mL
